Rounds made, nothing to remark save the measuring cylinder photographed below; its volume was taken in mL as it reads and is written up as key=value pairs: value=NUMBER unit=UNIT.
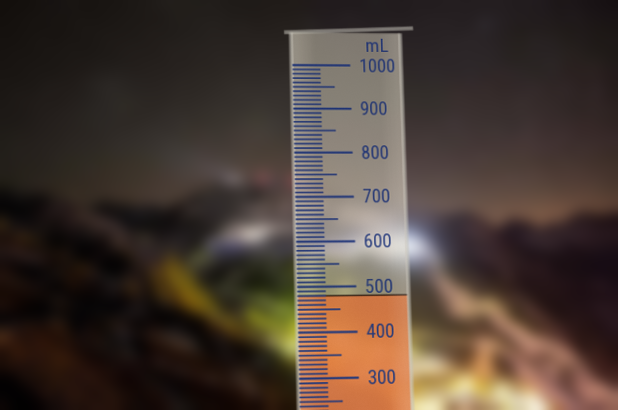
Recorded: value=480 unit=mL
